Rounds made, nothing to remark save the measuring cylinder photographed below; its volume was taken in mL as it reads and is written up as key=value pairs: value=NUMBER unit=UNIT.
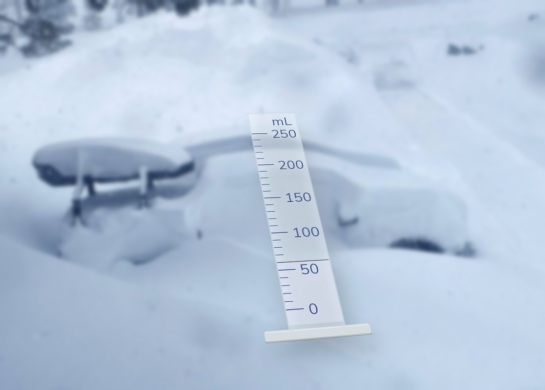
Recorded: value=60 unit=mL
